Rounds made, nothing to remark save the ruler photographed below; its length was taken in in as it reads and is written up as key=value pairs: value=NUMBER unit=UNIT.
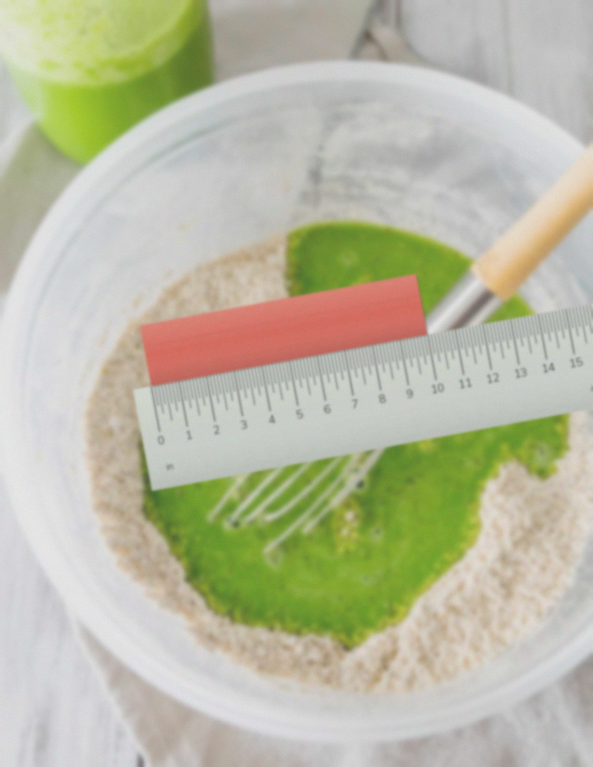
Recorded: value=10 unit=in
